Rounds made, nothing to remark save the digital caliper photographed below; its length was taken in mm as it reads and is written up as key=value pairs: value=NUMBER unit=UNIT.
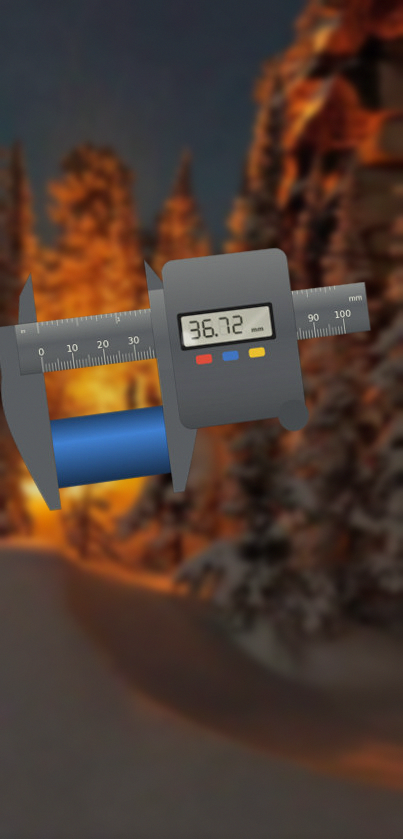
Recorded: value=36.72 unit=mm
